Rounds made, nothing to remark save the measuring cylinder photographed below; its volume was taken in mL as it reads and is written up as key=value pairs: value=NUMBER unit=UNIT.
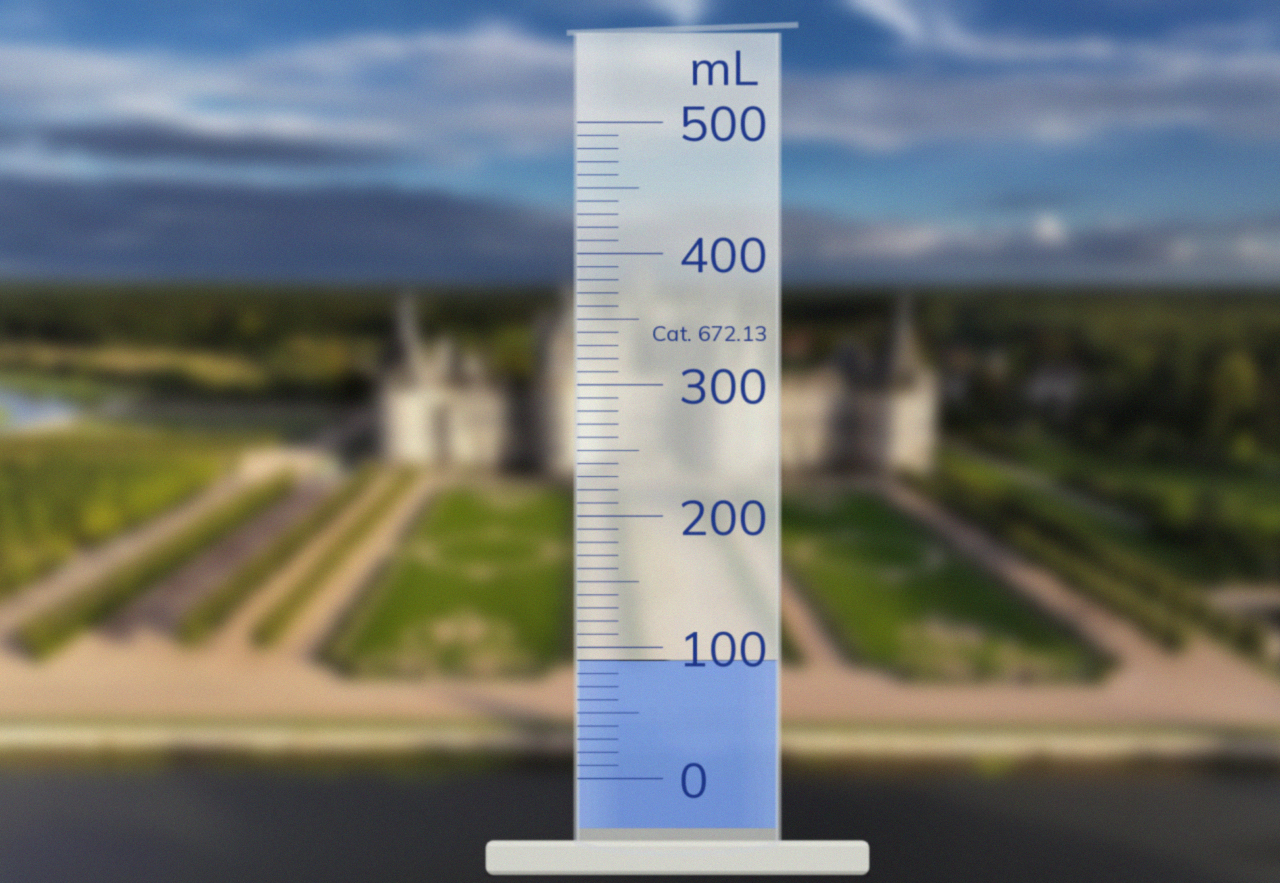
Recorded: value=90 unit=mL
